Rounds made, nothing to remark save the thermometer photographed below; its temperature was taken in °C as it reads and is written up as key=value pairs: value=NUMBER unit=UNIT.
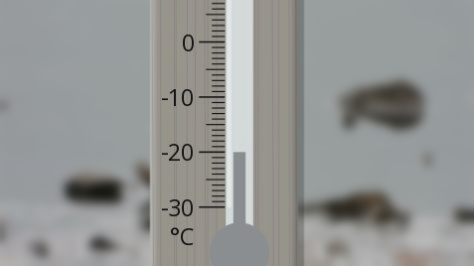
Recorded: value=-20 unit=°C
